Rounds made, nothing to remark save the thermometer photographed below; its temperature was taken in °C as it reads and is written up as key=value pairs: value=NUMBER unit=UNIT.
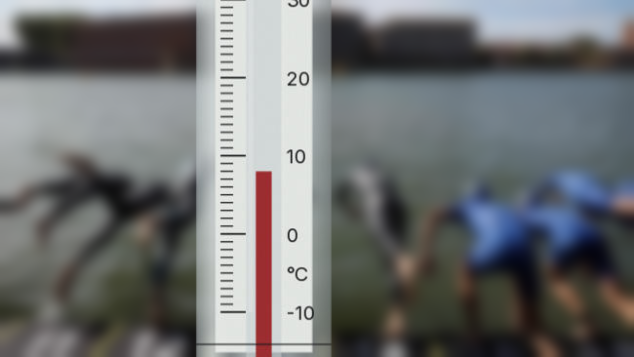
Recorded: value=8 unit=°C
